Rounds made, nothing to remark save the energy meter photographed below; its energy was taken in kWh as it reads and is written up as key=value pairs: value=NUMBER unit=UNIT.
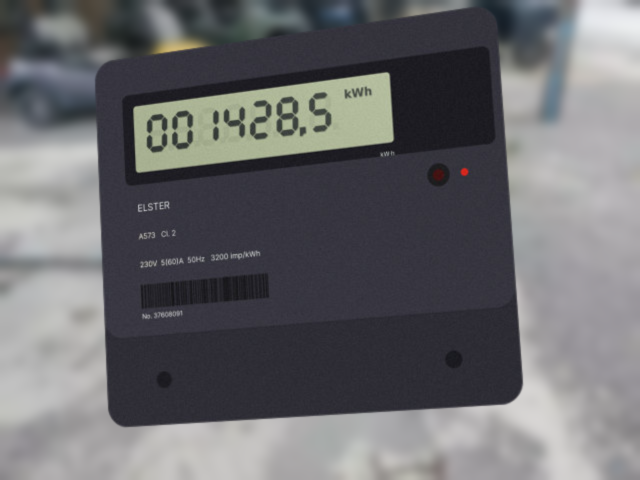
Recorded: value=1428.5 unit=kWh
